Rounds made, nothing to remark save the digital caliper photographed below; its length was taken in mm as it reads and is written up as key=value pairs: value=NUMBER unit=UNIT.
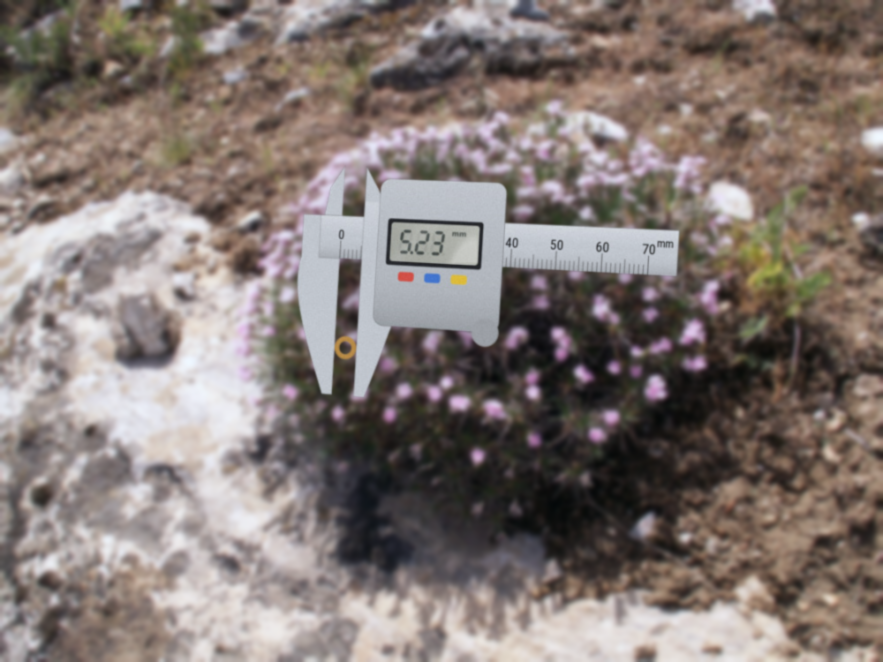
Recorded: value=5.23 unit=mm
